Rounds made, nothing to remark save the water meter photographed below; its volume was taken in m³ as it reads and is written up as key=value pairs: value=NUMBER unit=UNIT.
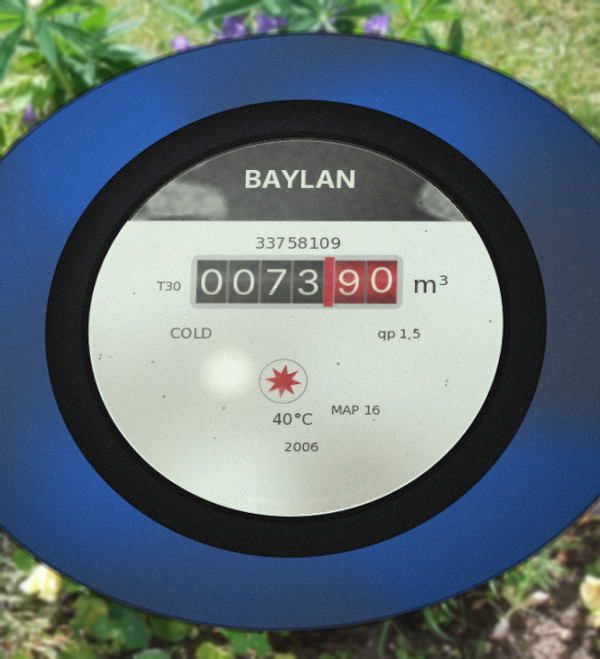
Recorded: value=73.90 unit=m³
